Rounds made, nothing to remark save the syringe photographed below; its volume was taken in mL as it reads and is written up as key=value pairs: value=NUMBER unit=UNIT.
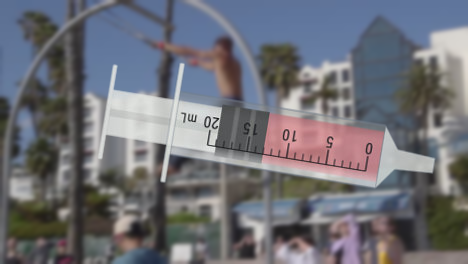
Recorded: value=13 unit=mL
